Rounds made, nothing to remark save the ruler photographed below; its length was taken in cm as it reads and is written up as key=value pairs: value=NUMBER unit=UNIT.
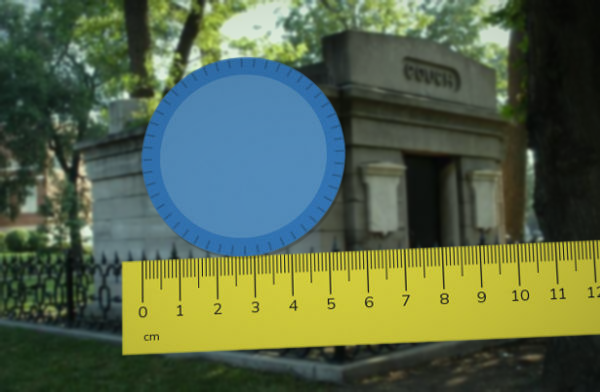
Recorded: value=5.5 unit=cm
